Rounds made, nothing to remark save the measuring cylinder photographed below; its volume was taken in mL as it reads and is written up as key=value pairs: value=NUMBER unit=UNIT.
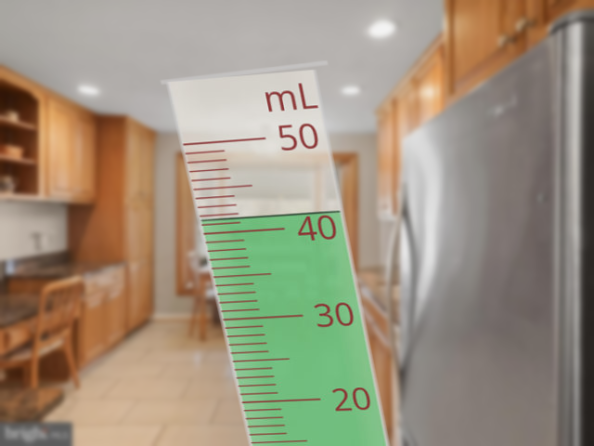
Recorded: value=41.5 unit=mL
